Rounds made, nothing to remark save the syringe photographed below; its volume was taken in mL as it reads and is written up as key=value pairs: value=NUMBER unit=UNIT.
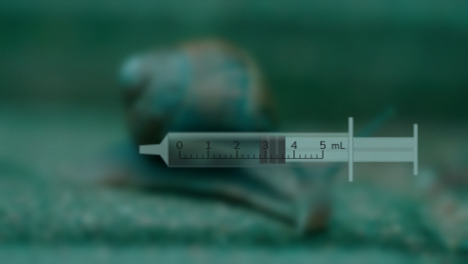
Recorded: value=2.8 unit=mL
